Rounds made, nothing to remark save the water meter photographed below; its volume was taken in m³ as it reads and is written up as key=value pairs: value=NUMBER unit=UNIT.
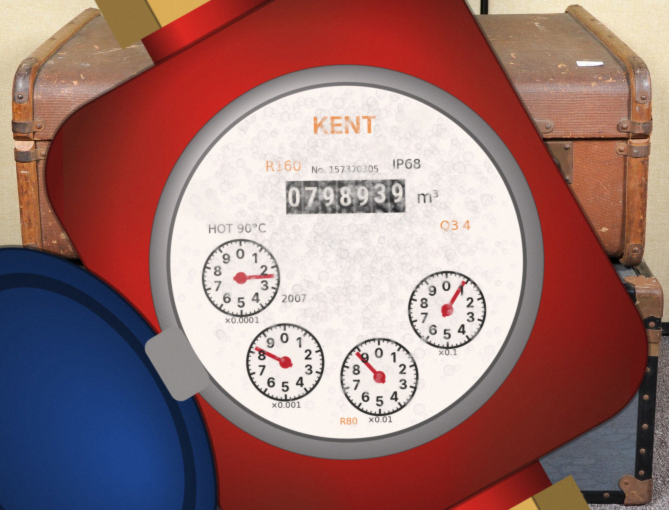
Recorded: value=798939.0882 unit=m³
